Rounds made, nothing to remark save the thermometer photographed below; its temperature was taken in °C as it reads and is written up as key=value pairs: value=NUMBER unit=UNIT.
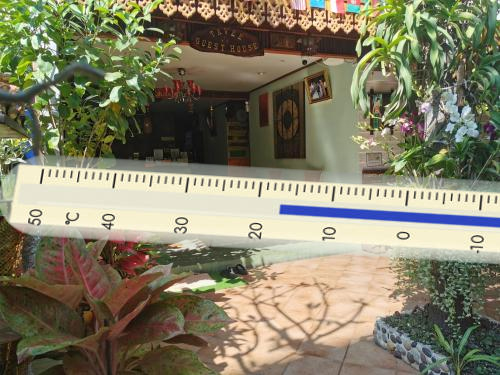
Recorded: value=17 unit=°C
